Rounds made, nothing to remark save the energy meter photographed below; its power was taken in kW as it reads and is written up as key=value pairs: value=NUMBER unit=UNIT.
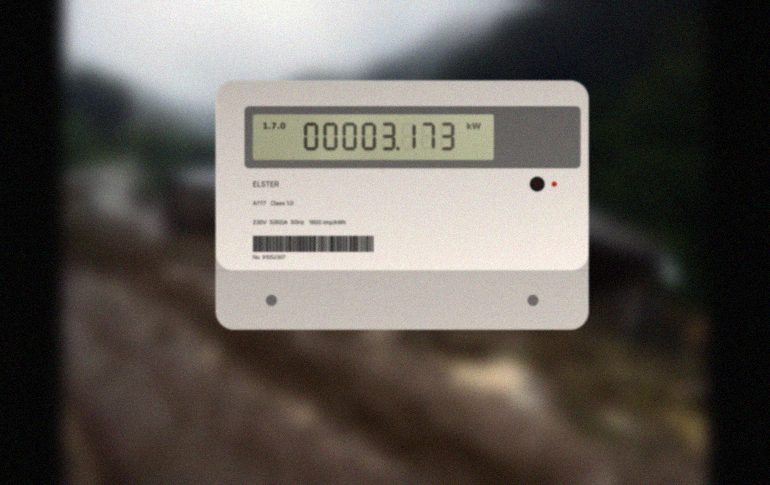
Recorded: value=3.173 unit=kW
